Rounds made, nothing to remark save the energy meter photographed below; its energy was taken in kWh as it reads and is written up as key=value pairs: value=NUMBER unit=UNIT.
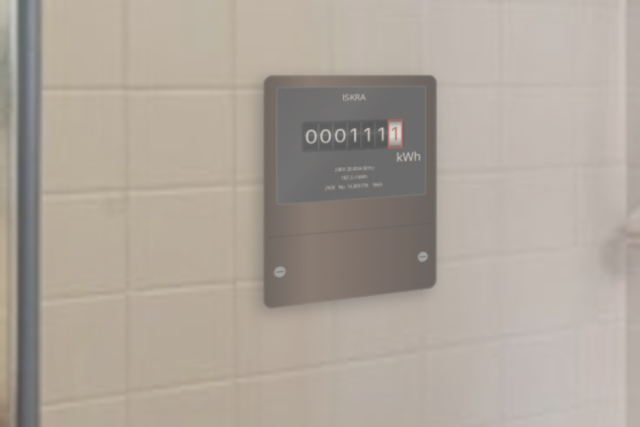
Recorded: value=111.1 unit=kWh
